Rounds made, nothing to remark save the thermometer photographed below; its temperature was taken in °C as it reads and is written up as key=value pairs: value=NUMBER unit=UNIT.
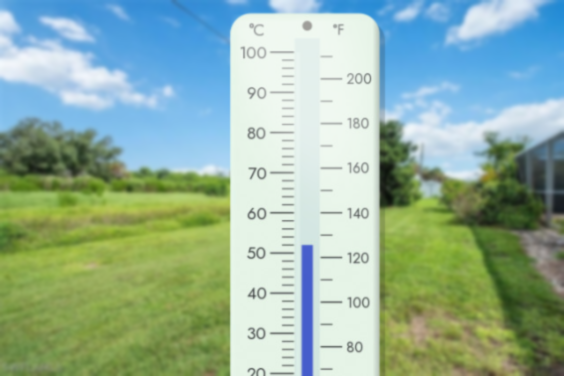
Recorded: value=52 unit=°C
